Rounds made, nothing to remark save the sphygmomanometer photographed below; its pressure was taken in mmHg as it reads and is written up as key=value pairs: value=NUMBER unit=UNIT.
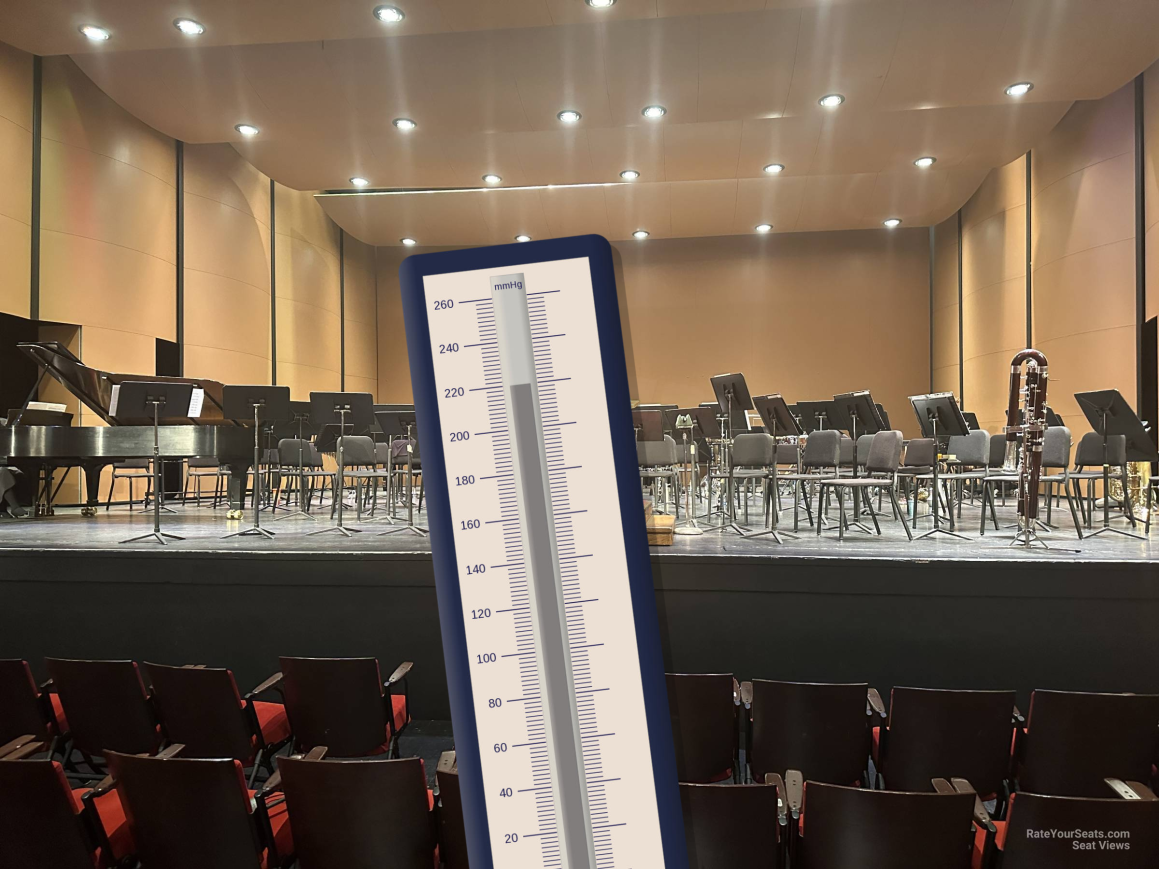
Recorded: value=220 unit=mmHg
